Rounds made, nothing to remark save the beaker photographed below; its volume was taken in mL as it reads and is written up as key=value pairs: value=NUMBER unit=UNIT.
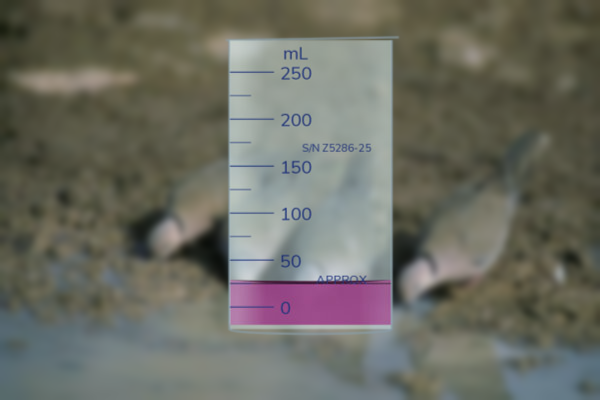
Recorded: value=25 unit=mL
